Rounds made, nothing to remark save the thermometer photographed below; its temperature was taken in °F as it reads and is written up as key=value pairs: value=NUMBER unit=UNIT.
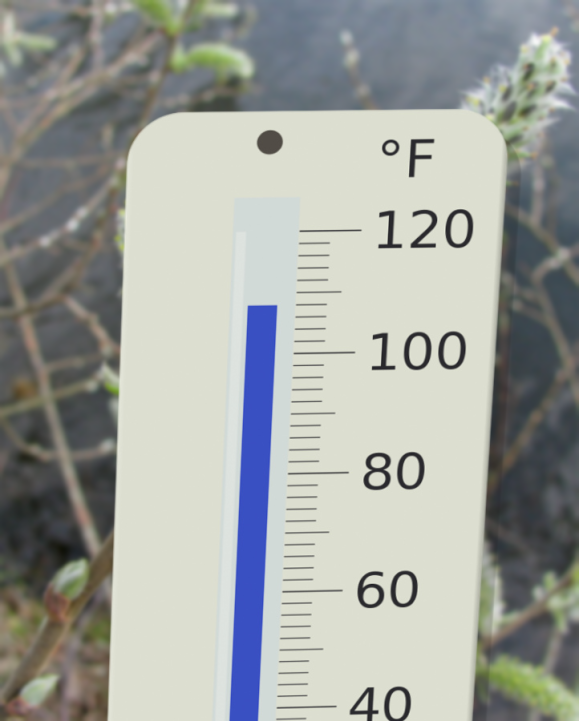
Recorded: value=108 unit=°F
